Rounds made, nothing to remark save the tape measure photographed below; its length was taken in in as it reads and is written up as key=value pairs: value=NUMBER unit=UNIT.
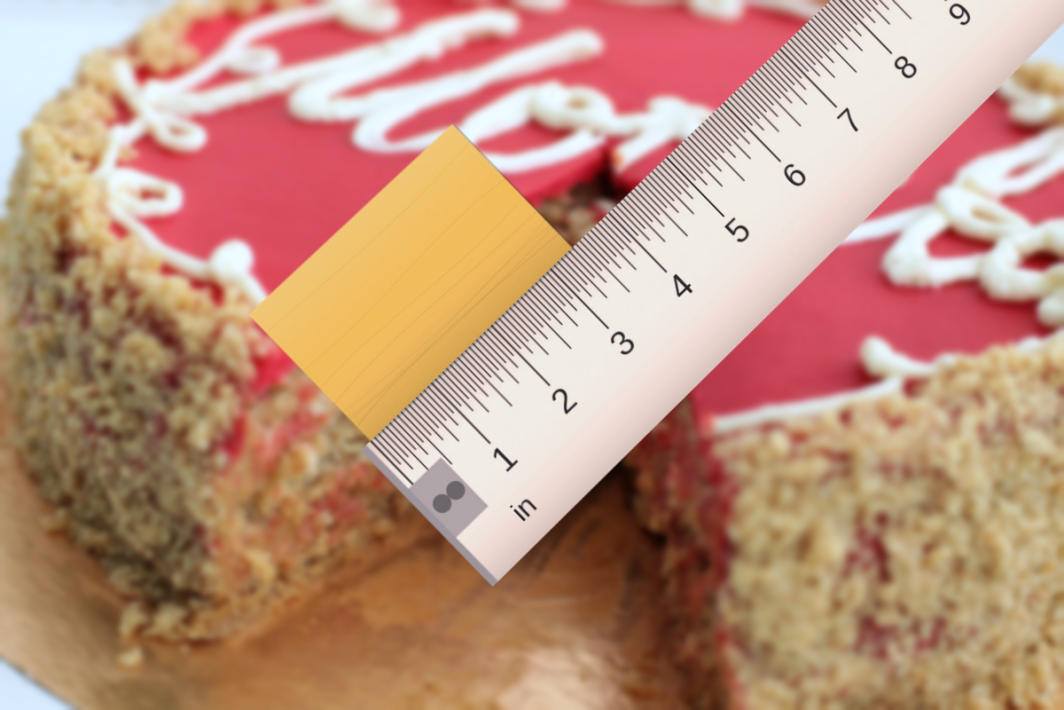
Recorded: value=3.375 unit=in
